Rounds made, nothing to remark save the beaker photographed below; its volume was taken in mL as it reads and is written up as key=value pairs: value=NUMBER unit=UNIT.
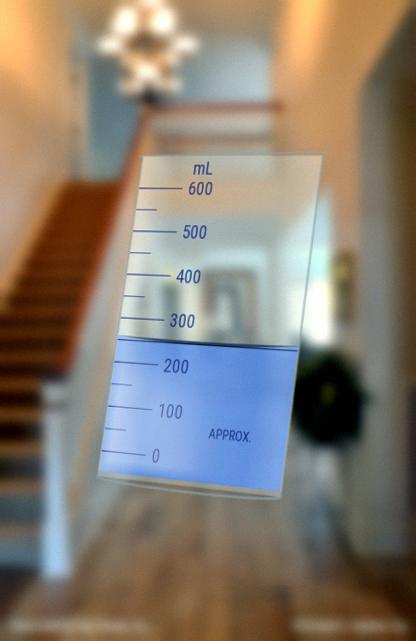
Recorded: value=250 unit=mL
